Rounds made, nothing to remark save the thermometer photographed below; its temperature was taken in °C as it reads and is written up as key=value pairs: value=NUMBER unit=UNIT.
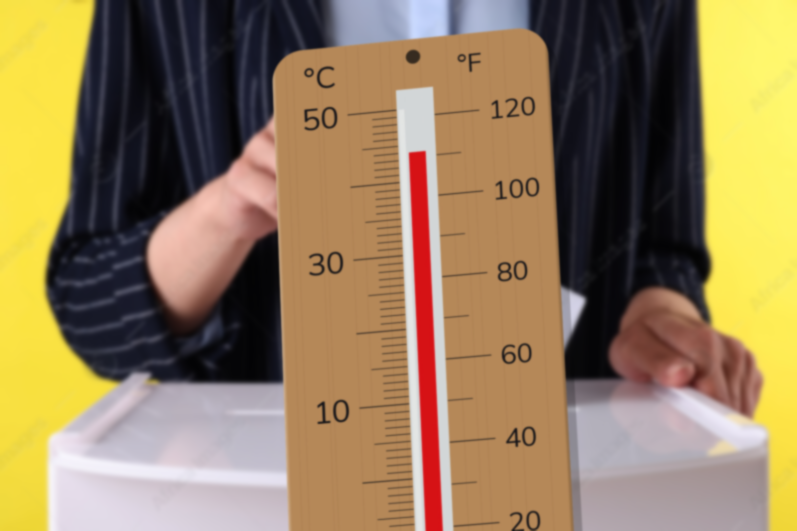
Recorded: value=44 unit=°C
